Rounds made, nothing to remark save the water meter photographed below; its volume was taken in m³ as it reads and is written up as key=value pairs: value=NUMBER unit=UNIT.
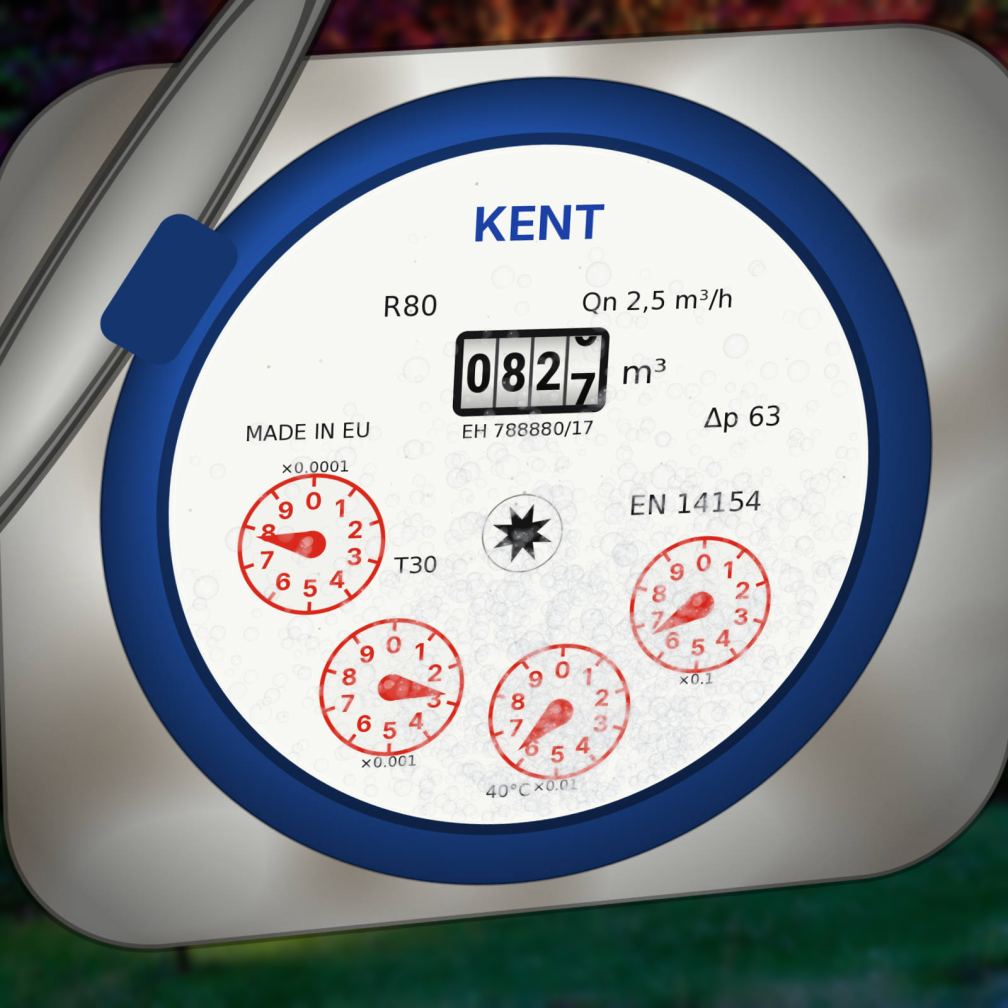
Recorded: value=826.6627 unit=m³
